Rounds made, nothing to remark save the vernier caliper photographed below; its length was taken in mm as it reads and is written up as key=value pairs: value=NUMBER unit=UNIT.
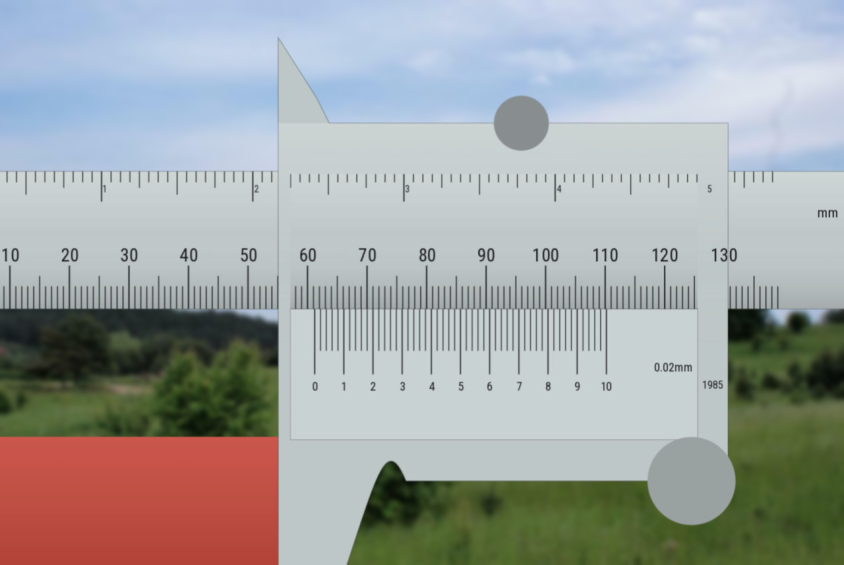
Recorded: value=61.2 unit=mm
